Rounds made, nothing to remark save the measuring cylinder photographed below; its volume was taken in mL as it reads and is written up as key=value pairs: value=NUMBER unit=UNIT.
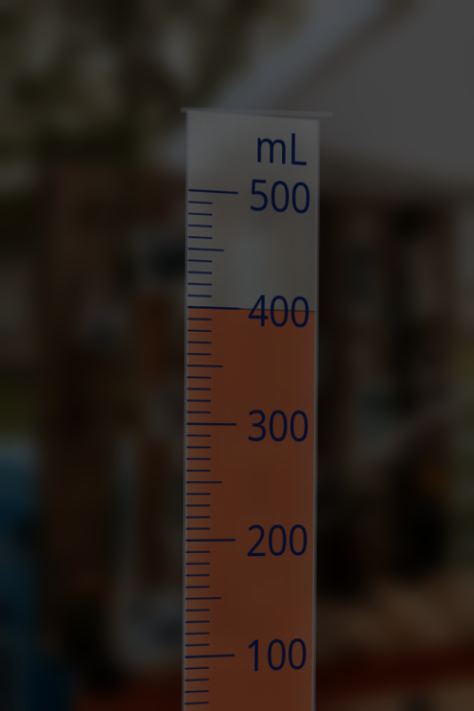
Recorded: value=400 unit=mL
